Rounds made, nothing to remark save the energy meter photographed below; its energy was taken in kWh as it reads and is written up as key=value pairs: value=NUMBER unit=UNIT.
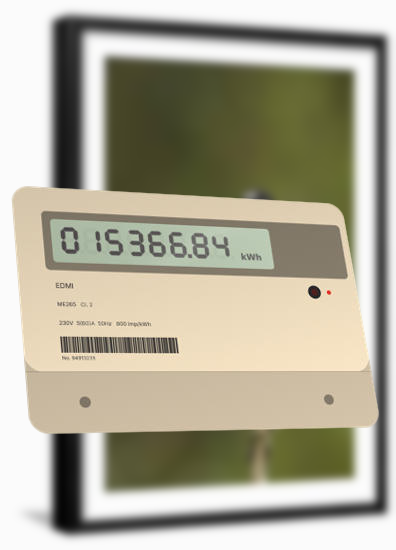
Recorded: value=15366.84 unit=kWh
